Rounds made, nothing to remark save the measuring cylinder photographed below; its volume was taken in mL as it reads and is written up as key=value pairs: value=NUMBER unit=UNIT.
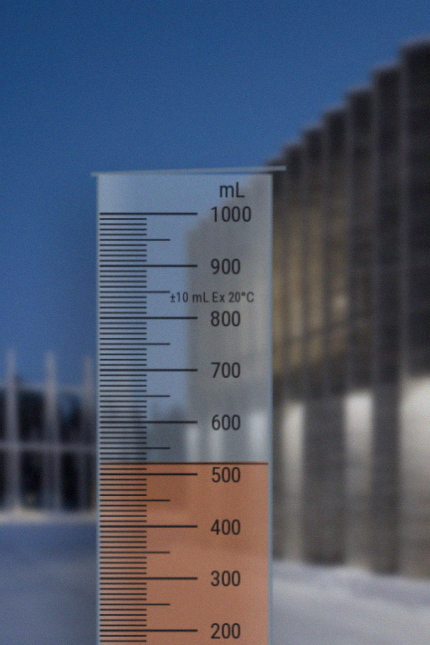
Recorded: value=520 unit=mL
